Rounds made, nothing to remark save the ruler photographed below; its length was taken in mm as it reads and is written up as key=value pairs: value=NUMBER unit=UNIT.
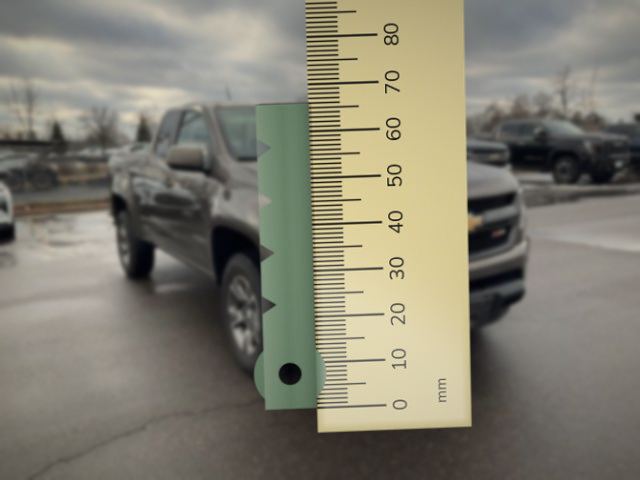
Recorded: value=66 unit=mm
